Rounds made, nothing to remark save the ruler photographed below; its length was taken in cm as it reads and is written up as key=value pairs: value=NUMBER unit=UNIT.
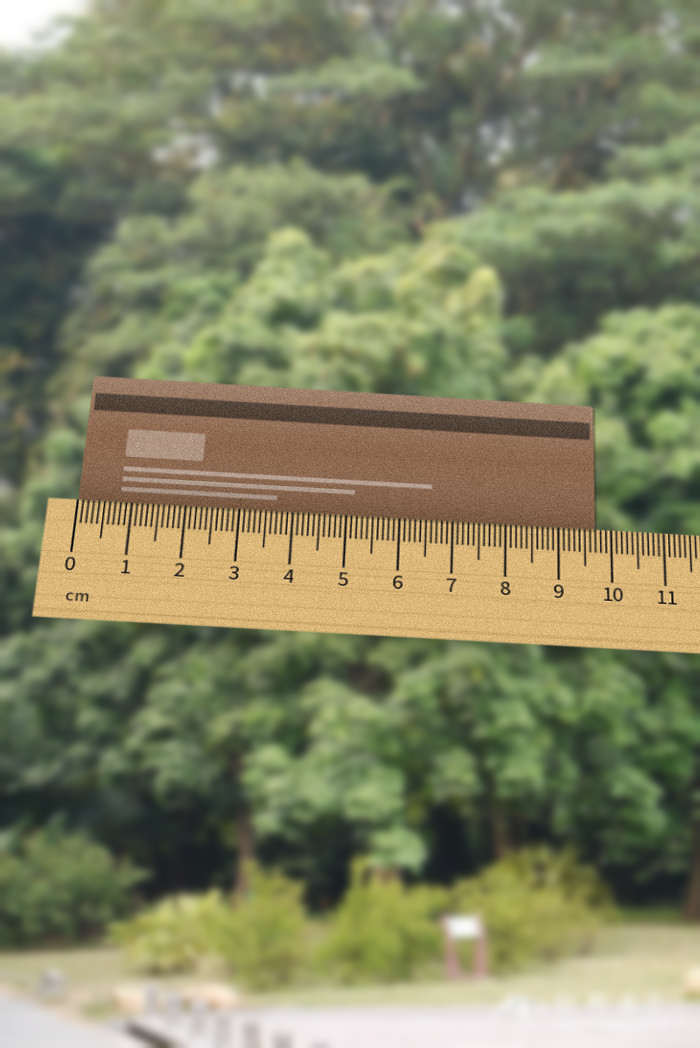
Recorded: value=9.7 unit=cm
